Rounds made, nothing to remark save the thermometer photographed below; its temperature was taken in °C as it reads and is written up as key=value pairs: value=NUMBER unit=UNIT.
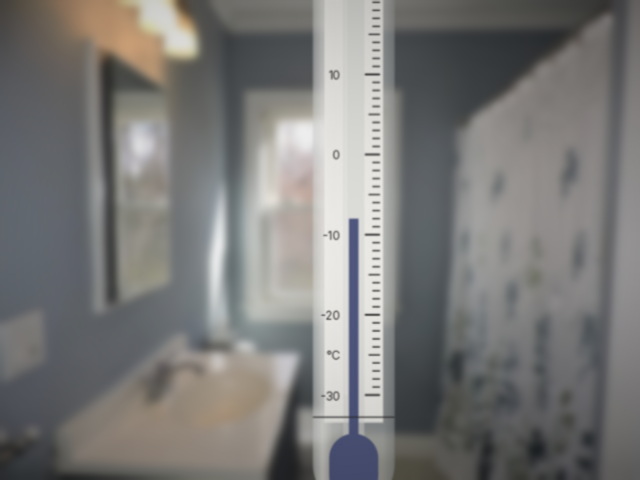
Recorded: value=-8 unit=°C
